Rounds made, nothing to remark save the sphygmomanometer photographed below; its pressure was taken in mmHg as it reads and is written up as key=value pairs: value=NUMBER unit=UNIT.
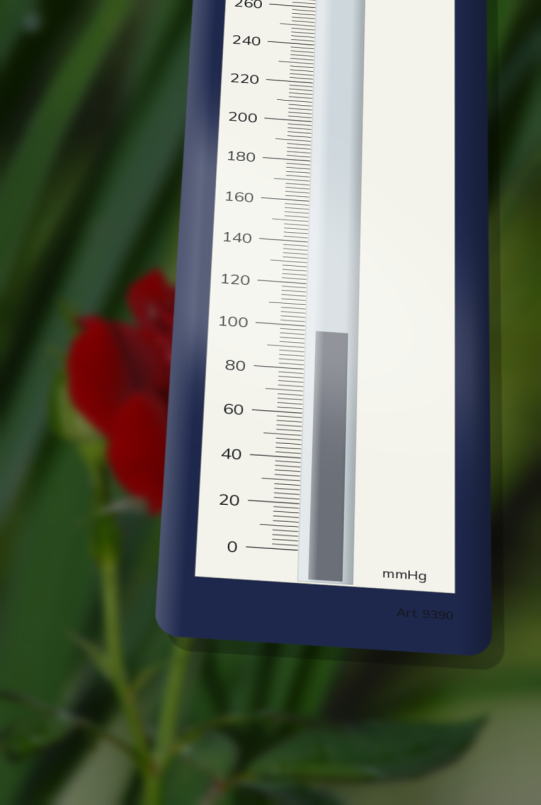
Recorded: value=98 unit=mmHg
